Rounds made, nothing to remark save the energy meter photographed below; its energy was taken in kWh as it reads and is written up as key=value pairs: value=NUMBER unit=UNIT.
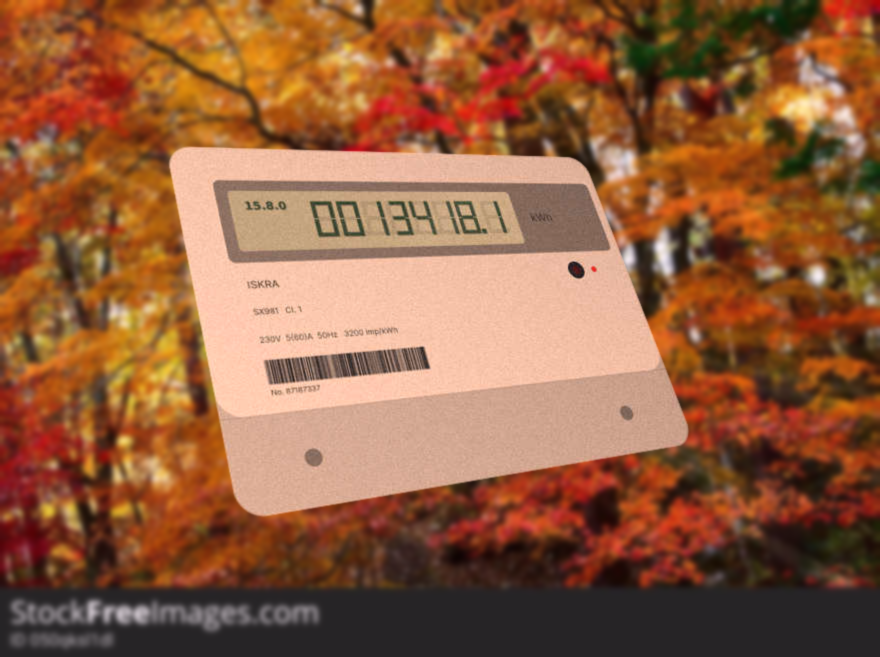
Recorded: value=13418.1 unit=kWh
